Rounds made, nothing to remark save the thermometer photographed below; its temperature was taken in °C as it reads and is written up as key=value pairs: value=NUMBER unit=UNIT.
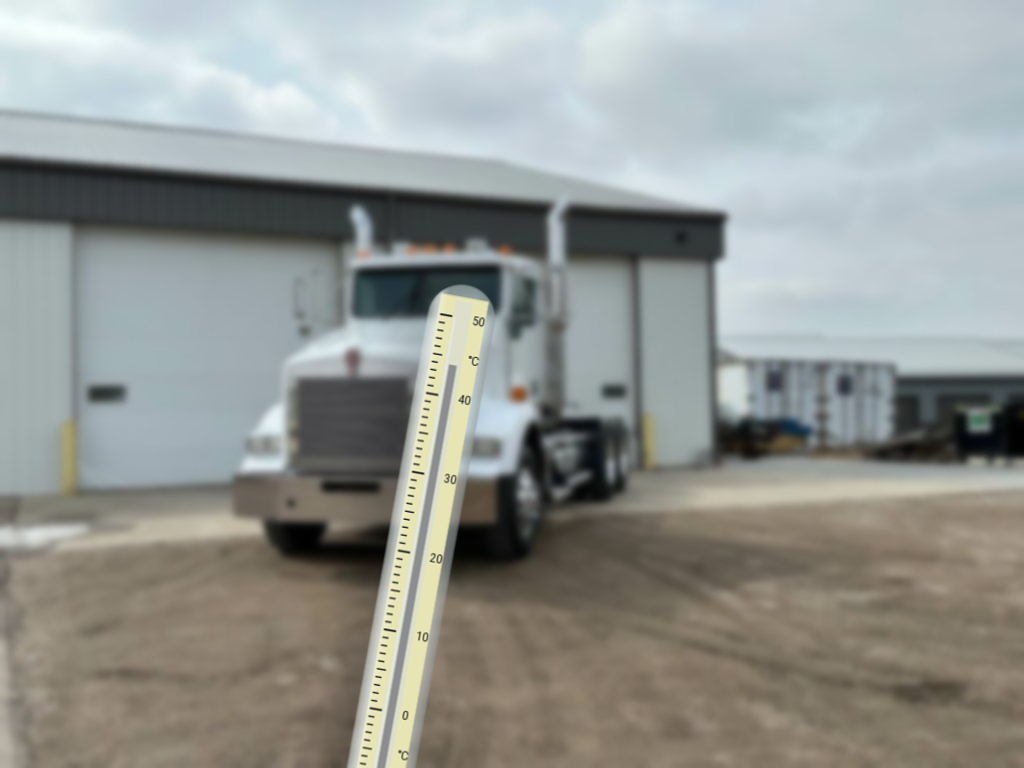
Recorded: value=44 unit=°C
